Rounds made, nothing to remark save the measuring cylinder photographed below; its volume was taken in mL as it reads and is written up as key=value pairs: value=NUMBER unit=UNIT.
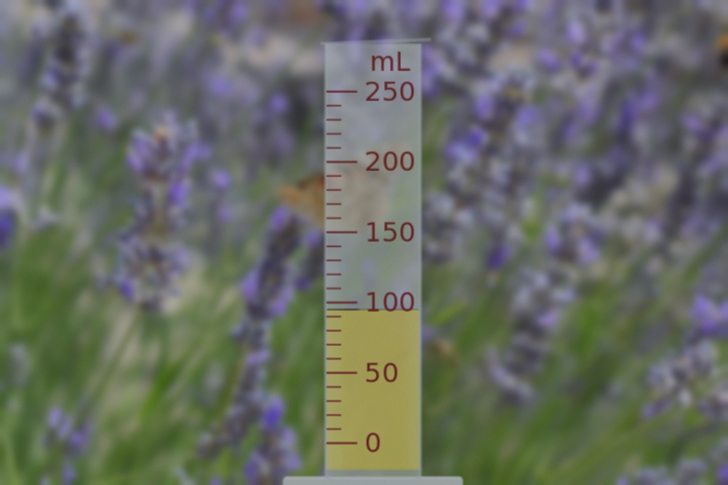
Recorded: value=95 unit=mL
